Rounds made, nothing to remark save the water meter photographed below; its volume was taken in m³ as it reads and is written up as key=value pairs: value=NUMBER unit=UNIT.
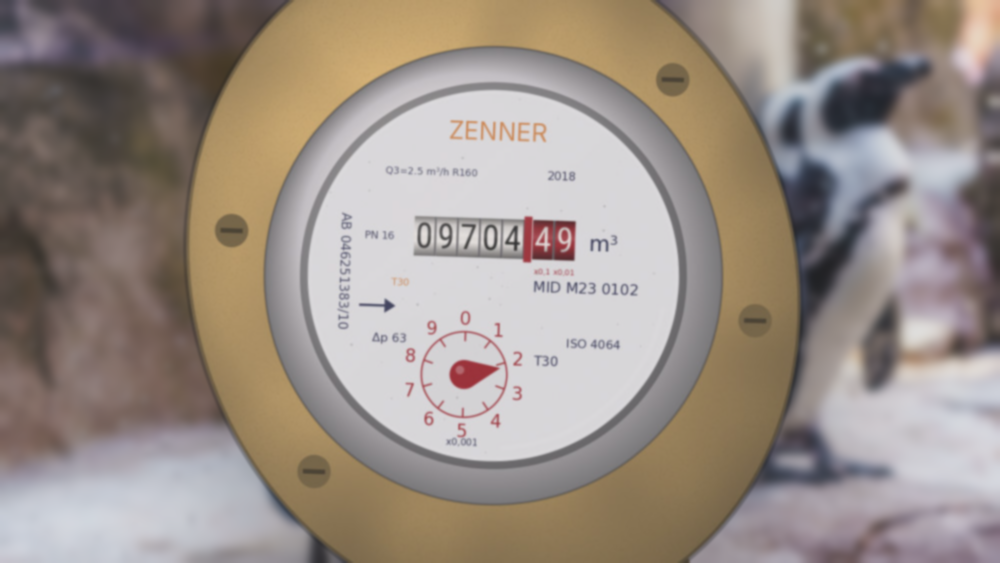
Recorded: value=9704.492 unit=m³
